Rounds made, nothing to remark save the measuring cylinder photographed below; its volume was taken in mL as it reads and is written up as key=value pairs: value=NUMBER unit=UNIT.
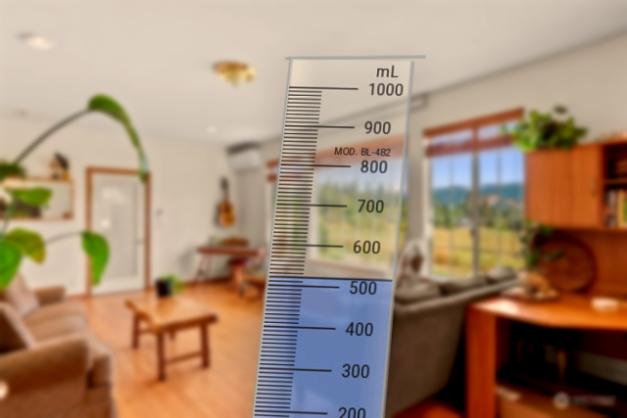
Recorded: value=520 unit=mL
